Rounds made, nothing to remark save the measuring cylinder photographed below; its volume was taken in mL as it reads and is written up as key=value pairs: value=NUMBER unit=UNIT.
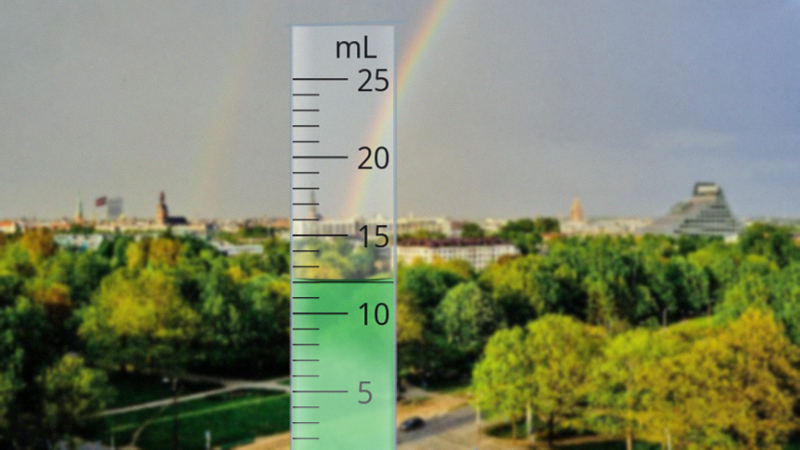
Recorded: value=12 unit=mL
